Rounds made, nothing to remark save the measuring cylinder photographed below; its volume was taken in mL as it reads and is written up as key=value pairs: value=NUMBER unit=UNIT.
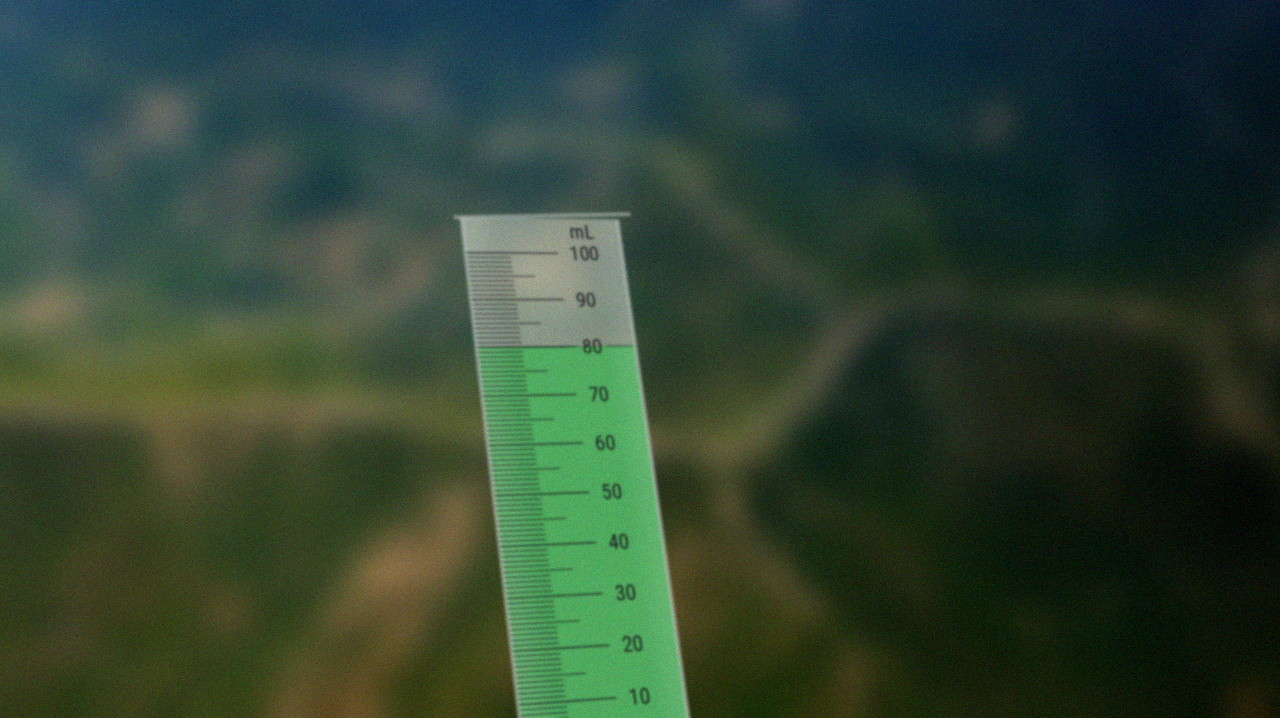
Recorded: value=80 unit=mL
